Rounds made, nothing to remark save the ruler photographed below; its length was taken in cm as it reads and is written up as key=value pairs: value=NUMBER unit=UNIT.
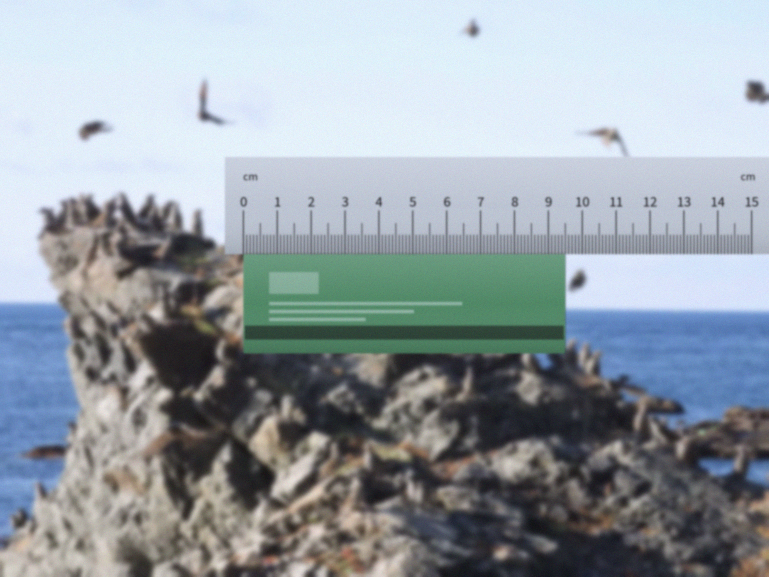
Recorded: value=9.5 unit=cm
